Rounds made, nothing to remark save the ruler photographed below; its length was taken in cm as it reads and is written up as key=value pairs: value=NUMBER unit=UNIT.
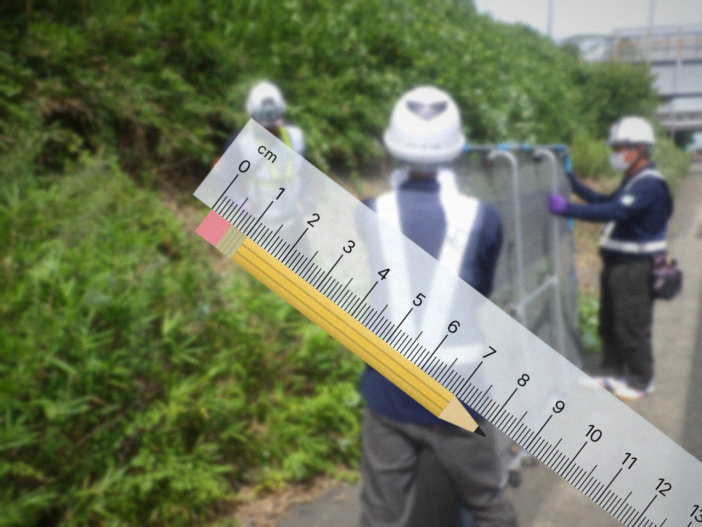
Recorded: value=8.1 unit=cm
